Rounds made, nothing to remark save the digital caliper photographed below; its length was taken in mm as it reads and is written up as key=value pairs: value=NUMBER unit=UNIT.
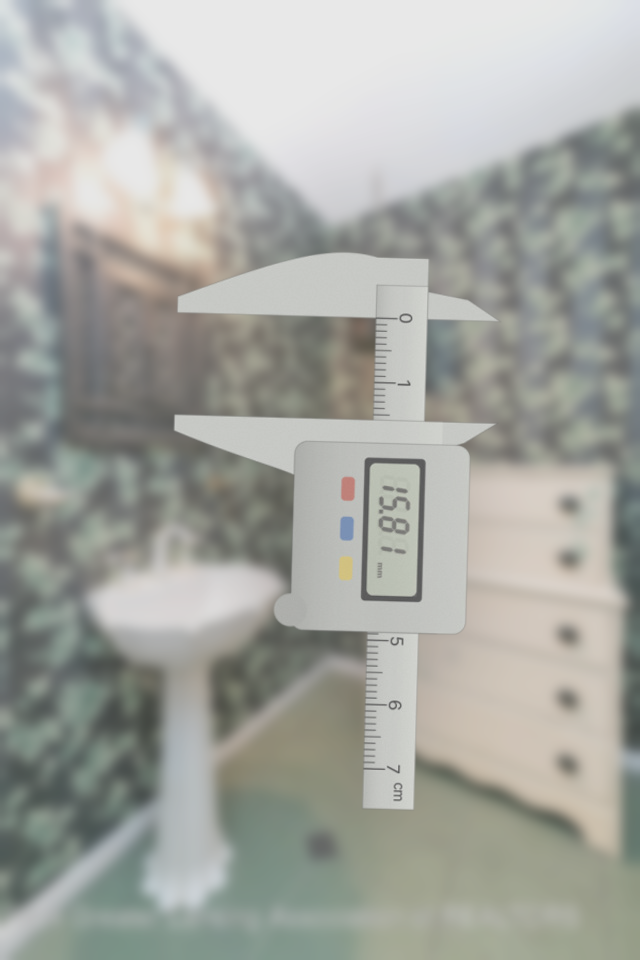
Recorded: value=15.81 unit=mm
